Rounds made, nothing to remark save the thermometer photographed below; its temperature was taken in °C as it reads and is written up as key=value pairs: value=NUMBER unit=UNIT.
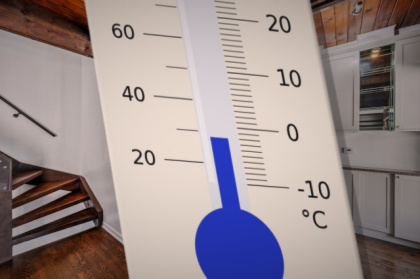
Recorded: value=-2 unit=°C
